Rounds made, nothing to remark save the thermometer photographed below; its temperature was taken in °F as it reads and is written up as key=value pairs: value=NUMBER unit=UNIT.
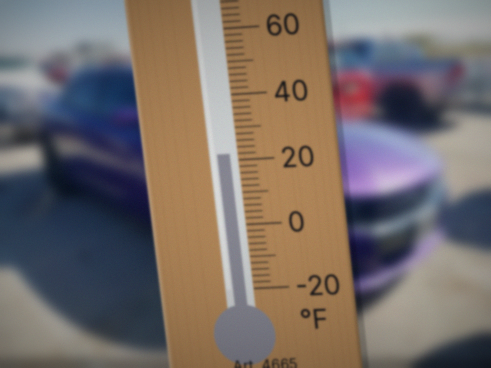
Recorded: value=22 unit=°F
